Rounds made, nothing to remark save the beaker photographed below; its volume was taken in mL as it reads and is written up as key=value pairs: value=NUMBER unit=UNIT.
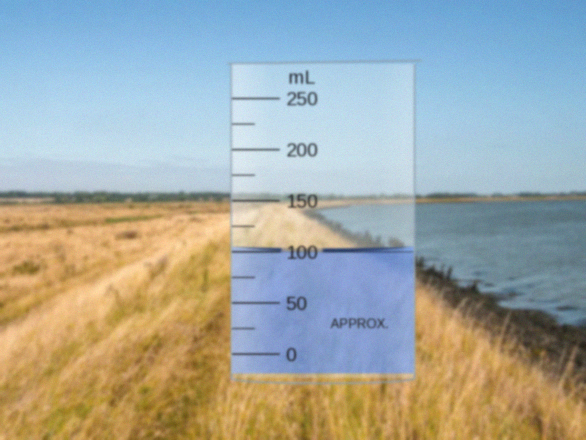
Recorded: value=100 unit=mL
